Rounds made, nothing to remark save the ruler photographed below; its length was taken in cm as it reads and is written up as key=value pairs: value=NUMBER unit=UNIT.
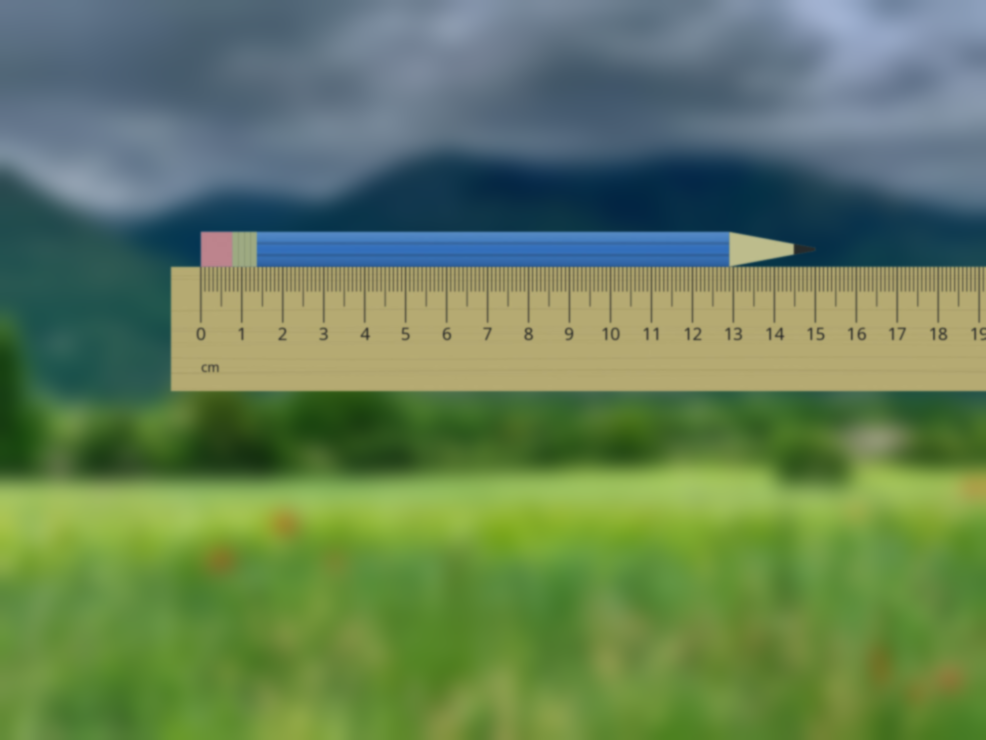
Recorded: value=15 unit=cm
